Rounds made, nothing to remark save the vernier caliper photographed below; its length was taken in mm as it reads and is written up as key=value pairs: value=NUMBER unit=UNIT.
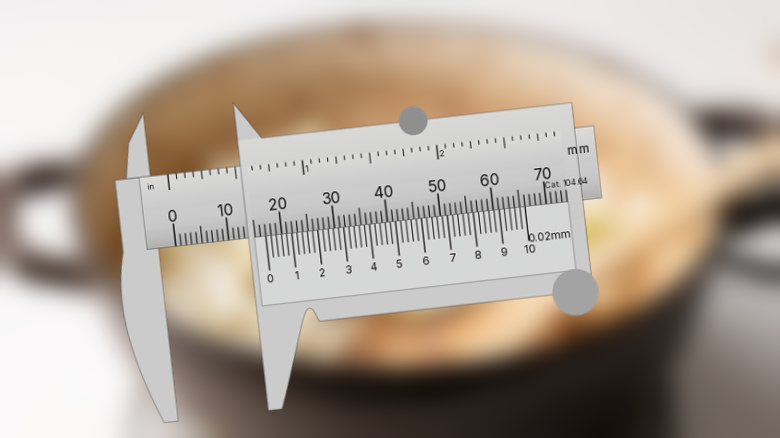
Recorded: value=17.0 unit=mm
